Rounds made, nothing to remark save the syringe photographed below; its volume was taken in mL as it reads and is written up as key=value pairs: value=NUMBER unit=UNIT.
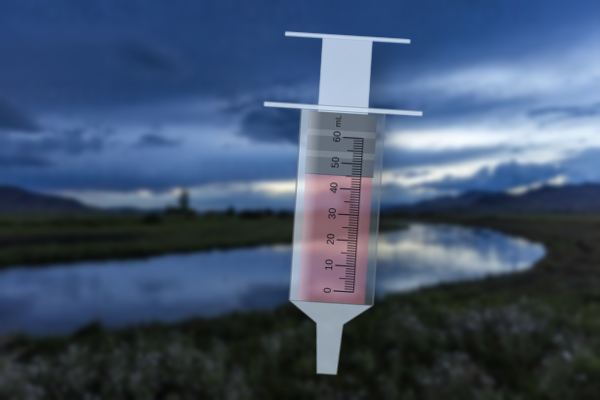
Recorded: value=45 unit=mL
